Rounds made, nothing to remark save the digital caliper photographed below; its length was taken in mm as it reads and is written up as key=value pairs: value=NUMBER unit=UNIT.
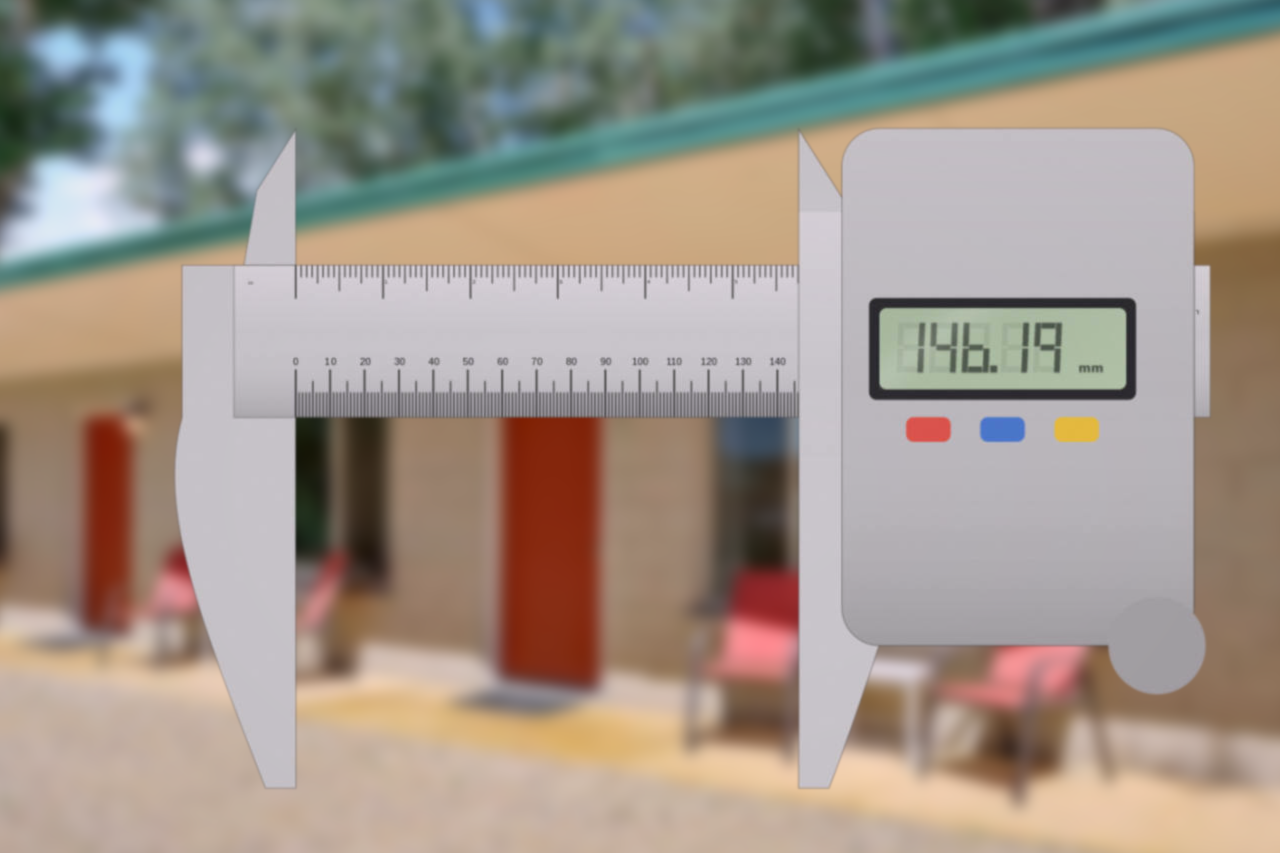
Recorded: value=146.19 unit=mm
